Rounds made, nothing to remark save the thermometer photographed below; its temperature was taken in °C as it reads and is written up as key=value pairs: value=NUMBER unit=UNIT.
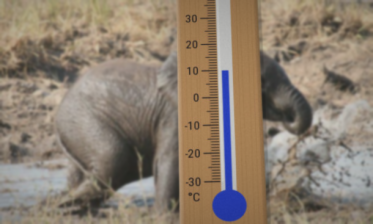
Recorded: value=10 unit=°C
